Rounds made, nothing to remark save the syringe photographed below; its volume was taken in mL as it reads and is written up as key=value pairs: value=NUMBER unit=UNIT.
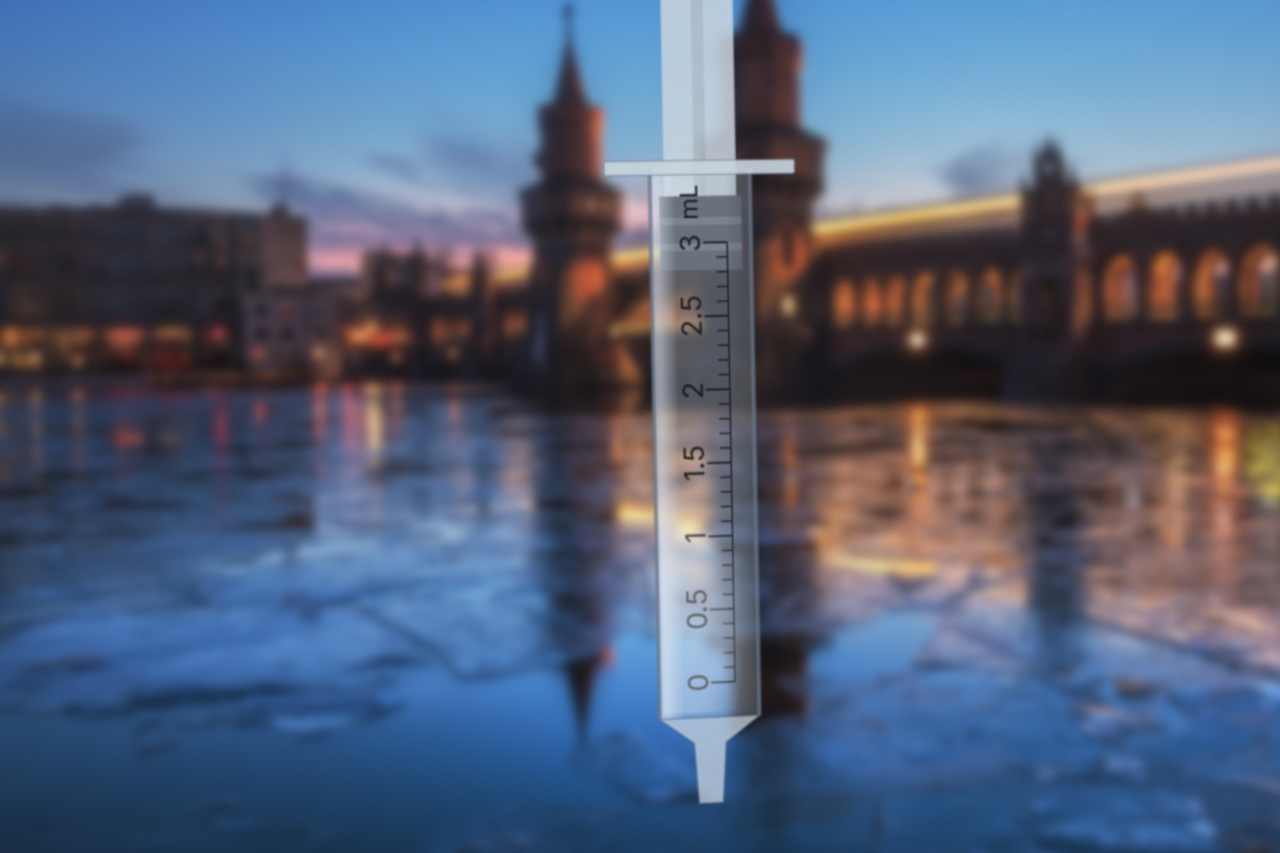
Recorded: value=2.8 unit=mL
